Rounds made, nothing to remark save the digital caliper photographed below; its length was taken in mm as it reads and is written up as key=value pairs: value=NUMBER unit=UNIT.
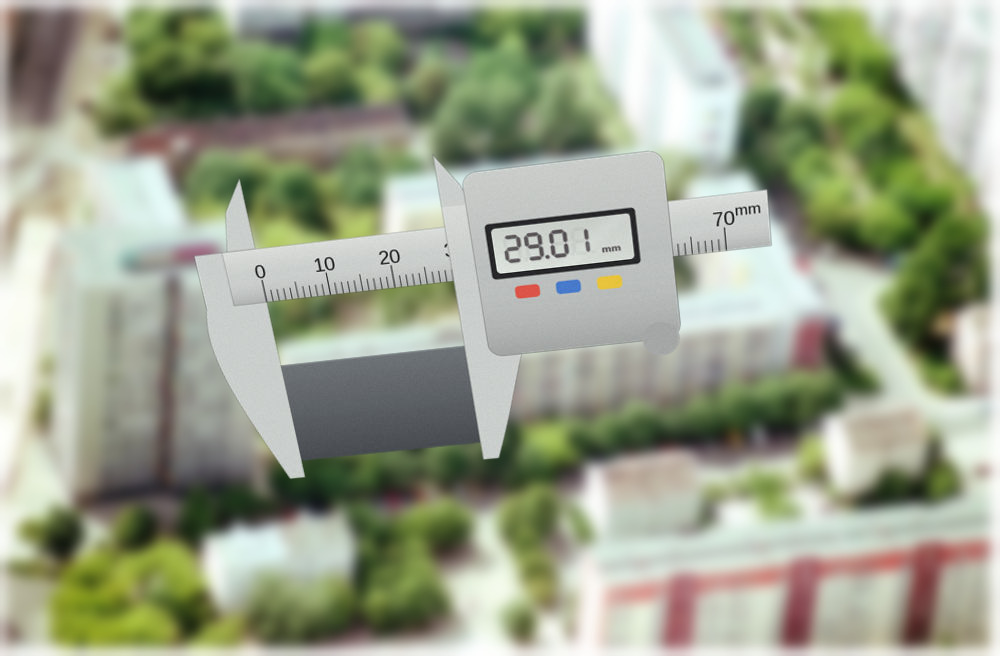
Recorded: value=29.01 unit=mm
